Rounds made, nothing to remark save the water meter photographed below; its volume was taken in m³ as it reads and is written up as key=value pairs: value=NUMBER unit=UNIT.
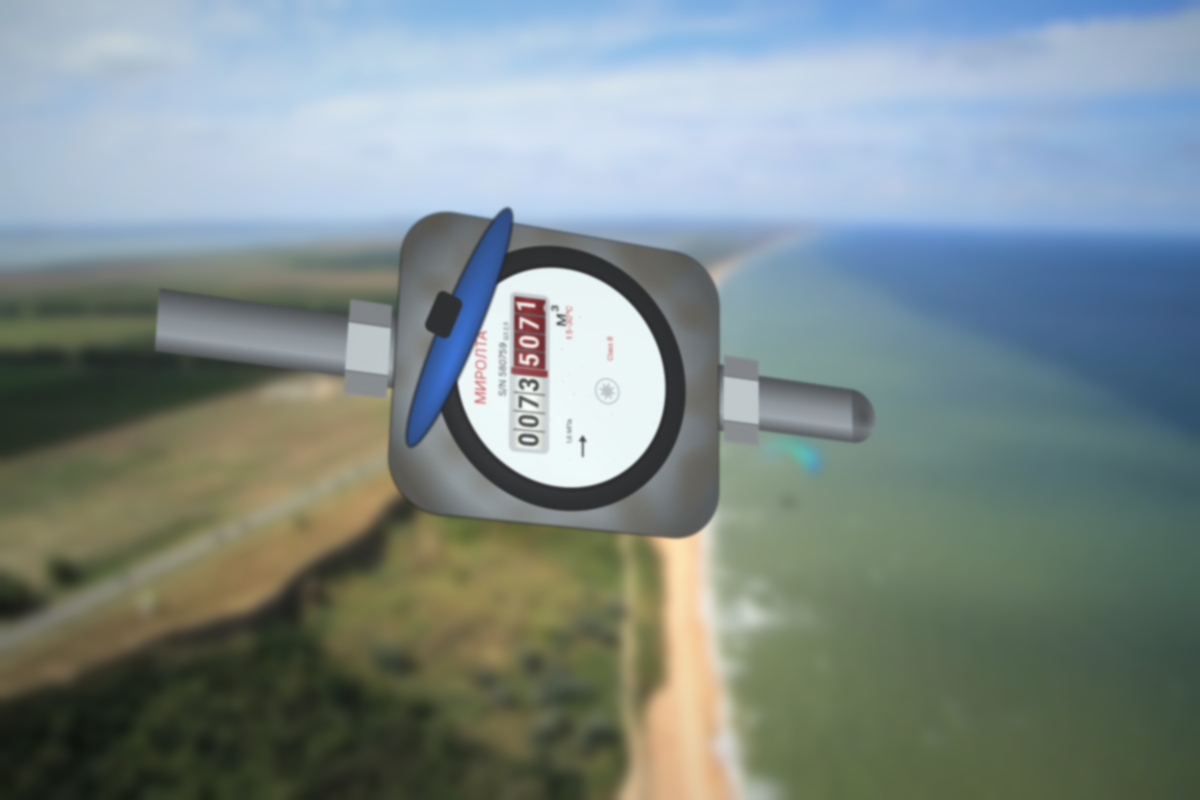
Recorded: value=73.5071 unit=m³
